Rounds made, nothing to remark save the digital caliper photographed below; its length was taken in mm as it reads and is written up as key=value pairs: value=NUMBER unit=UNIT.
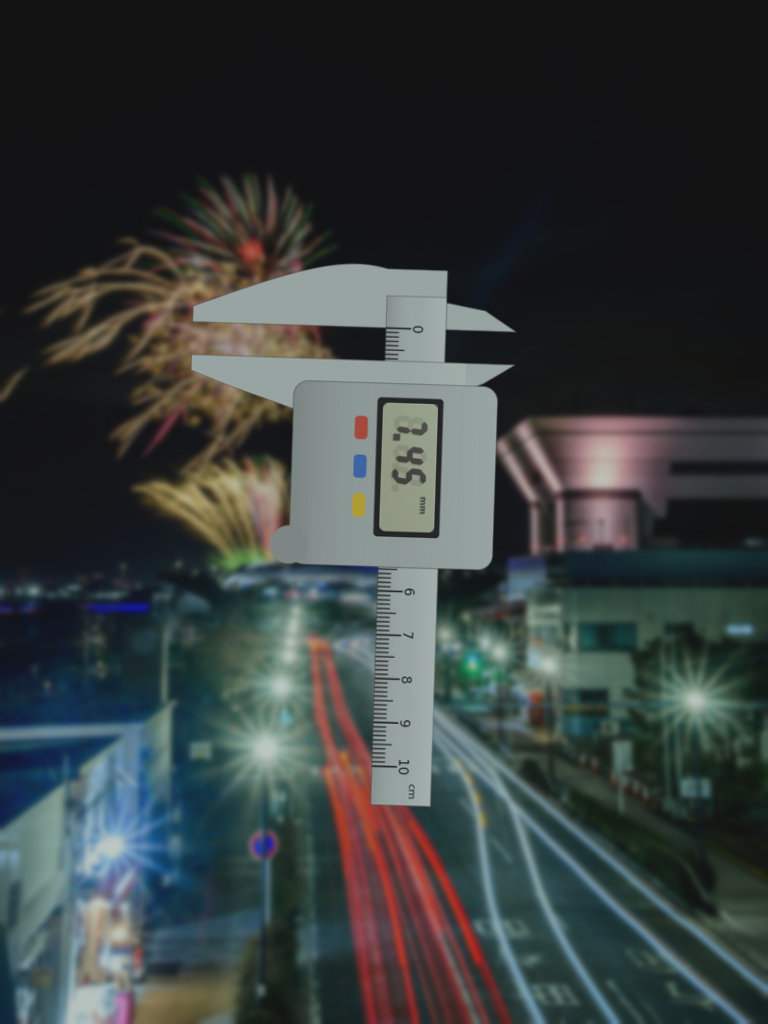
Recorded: value=7.45 unit=mm
